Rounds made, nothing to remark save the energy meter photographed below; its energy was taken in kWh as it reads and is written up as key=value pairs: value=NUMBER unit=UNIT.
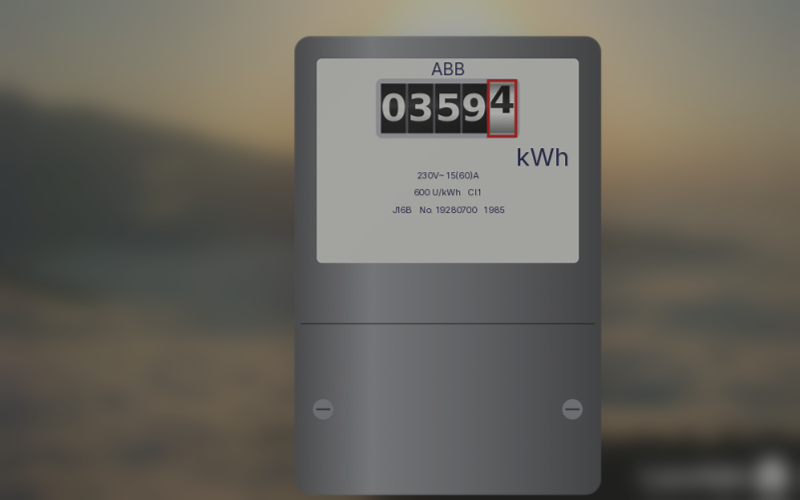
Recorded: value=359.4 unit=kWh
